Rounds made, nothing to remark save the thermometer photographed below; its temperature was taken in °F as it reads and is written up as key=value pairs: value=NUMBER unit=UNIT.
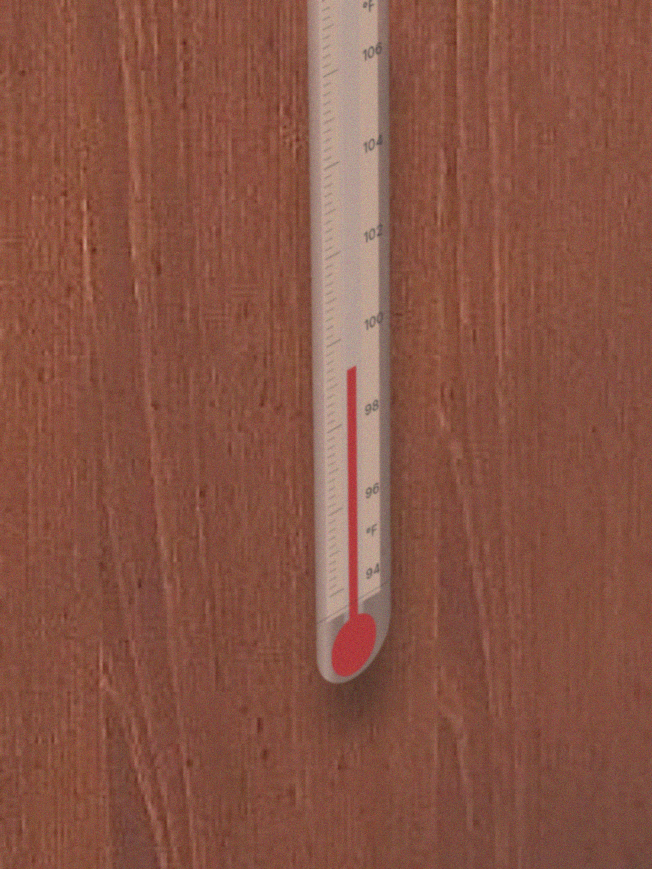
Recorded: value=99.2 unit=°F
